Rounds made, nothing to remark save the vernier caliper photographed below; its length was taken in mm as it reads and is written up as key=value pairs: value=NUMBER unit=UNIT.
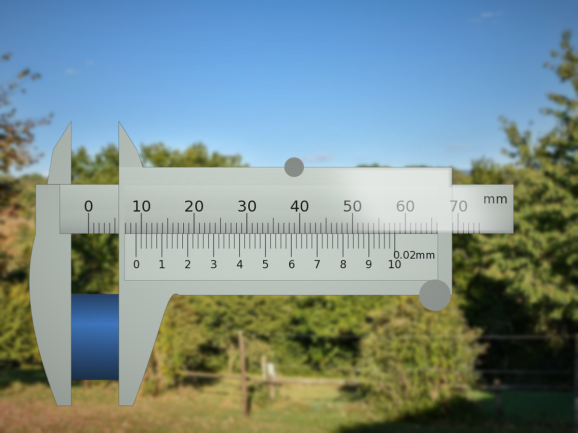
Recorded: value=9.0 unit=mm
